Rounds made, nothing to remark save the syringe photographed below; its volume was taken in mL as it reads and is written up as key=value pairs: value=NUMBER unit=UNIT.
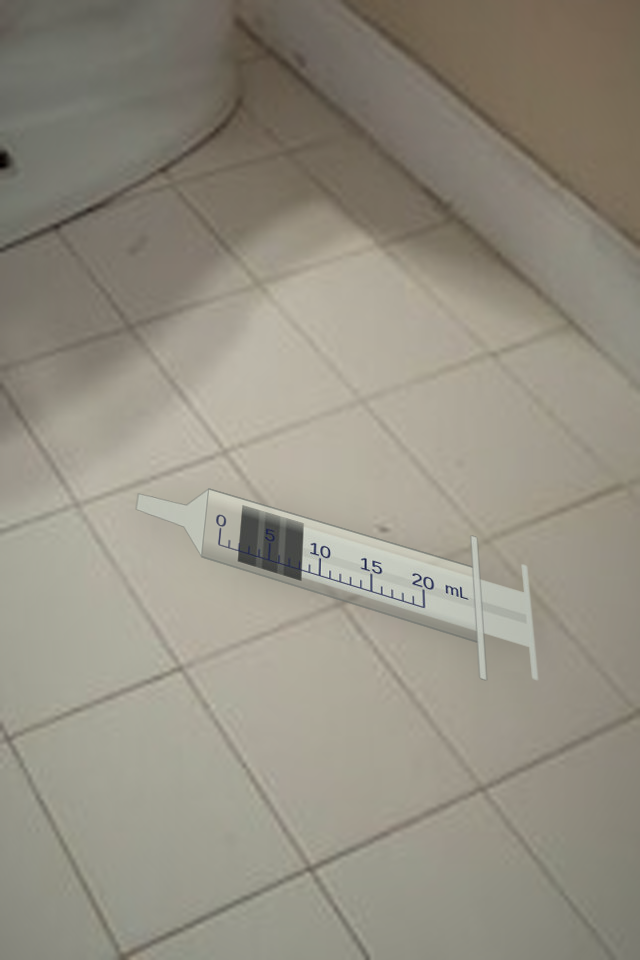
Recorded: value=2 unit=mL
